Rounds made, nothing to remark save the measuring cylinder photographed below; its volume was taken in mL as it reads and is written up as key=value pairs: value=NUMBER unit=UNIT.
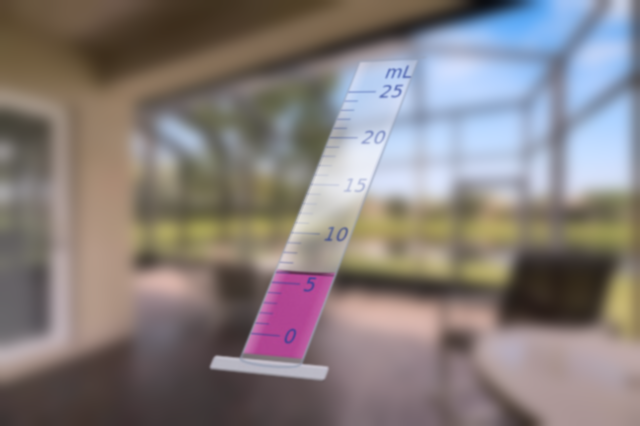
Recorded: value=6 unit=mL
